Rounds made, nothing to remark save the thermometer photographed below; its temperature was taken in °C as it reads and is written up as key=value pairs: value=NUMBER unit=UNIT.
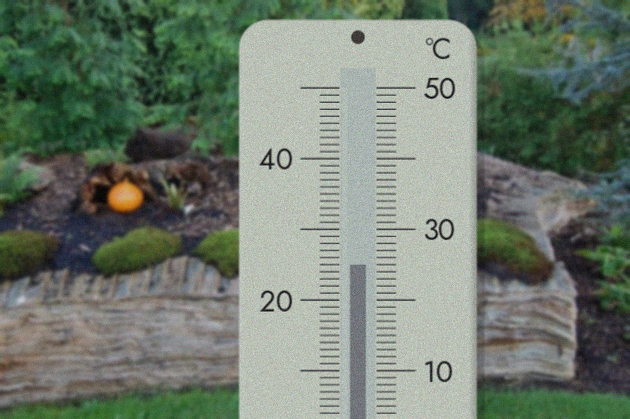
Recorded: value=25 unit=°C
